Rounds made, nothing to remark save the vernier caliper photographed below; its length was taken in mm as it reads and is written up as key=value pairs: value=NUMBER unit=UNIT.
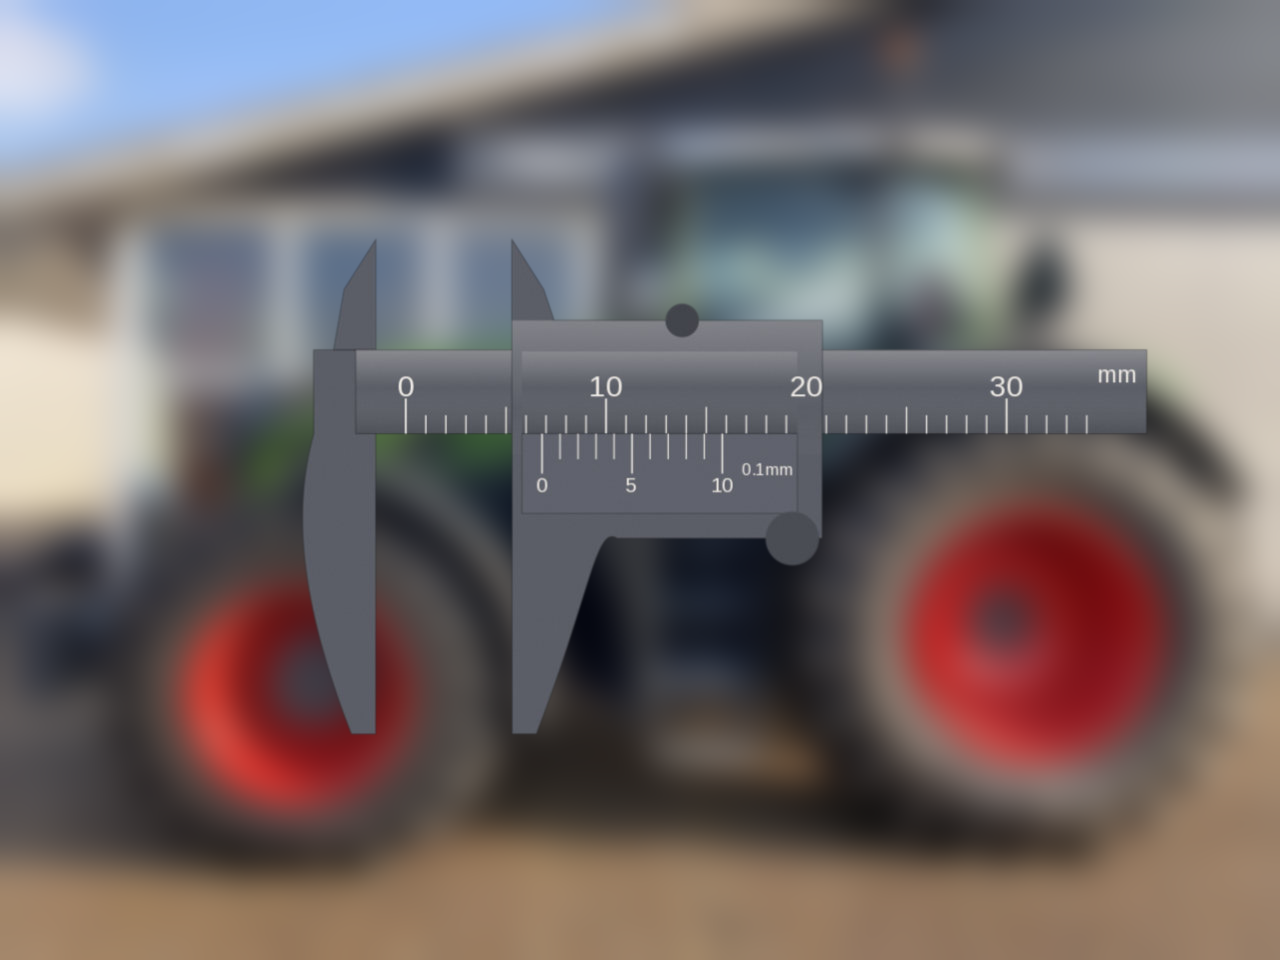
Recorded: value=6.8 unit=mm
